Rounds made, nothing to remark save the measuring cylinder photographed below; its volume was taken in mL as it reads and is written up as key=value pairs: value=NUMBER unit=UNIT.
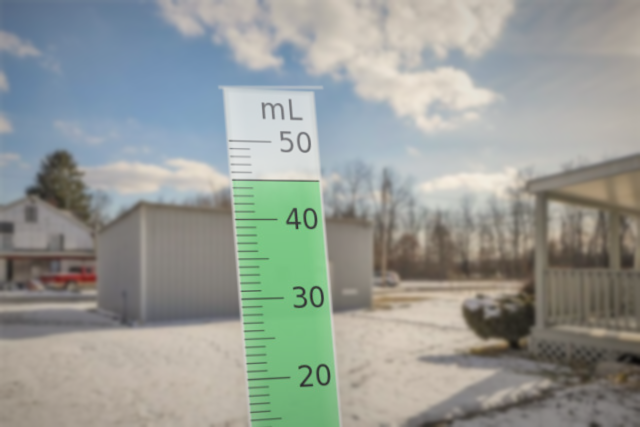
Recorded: value=45 unit=mL
